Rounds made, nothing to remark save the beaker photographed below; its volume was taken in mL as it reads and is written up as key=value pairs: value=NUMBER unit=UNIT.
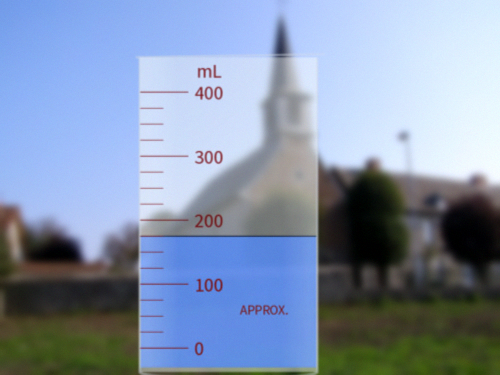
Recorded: value=175 unit=mL
